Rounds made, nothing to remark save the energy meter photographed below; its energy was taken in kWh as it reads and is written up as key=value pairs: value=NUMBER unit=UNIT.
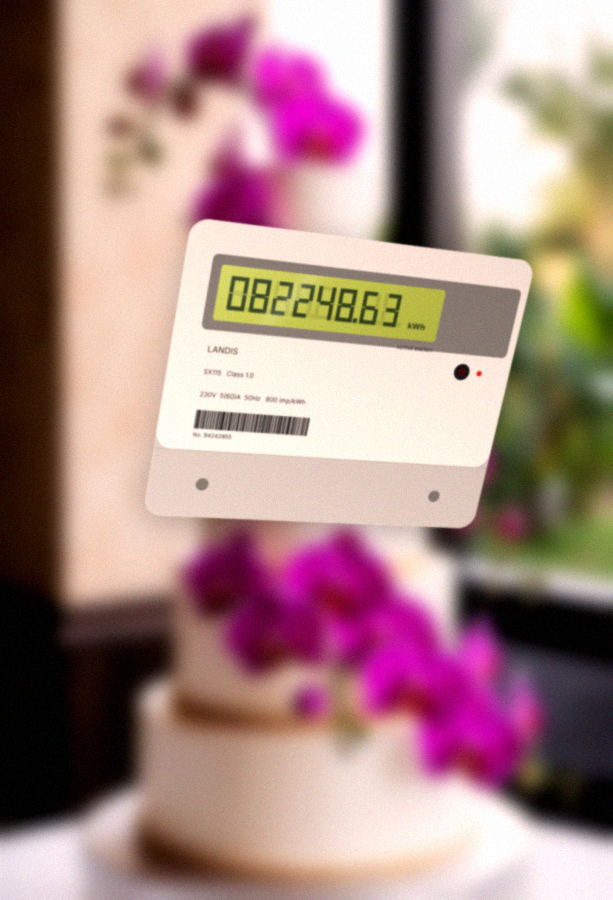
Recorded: value=82248.63 unit=kWh
